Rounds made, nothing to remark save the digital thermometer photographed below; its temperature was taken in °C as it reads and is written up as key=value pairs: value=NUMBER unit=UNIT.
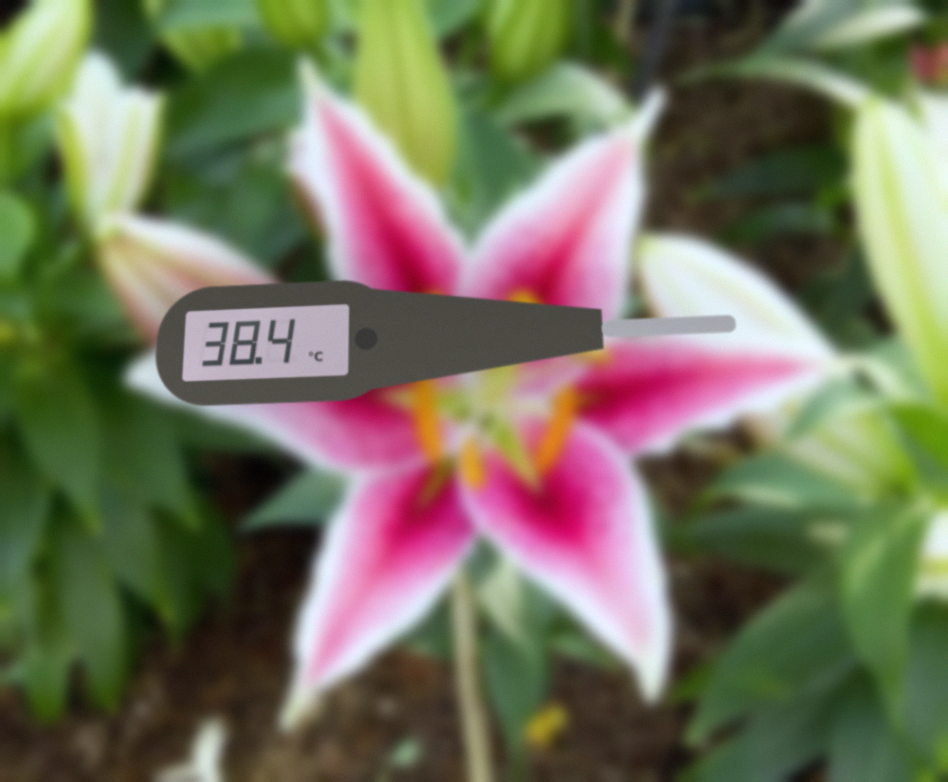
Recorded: value=38.4 unit=°C
